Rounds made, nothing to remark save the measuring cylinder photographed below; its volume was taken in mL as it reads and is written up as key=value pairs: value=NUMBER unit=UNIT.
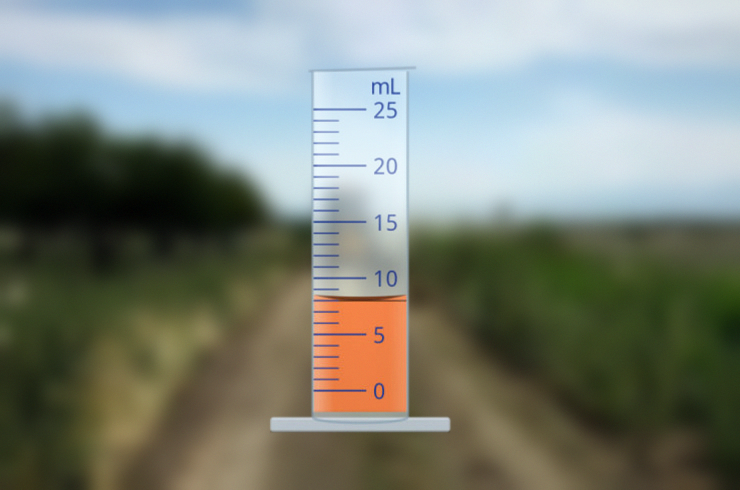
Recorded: value=8 unit=mL
